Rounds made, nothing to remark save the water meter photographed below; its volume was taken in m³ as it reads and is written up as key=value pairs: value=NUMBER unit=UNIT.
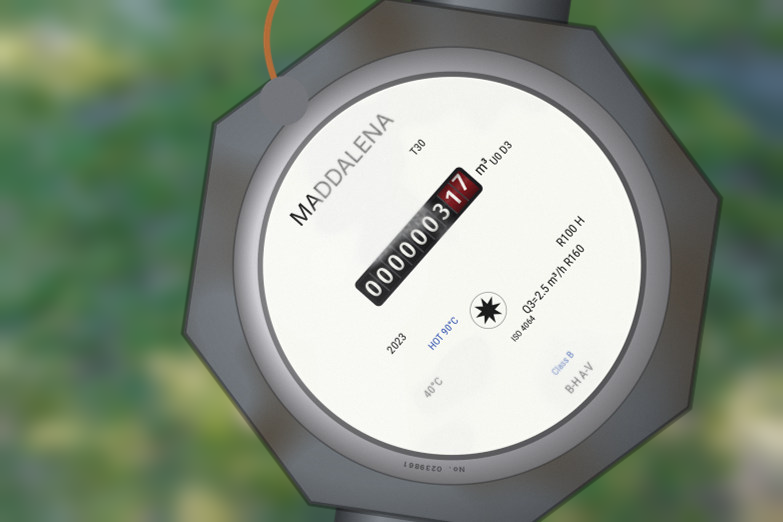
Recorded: value=3.17 unit=m³
